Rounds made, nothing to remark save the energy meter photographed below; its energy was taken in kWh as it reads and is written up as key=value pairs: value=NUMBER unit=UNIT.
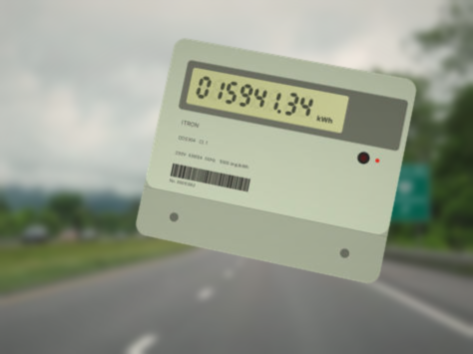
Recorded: value=15941.34 unit=kWh
